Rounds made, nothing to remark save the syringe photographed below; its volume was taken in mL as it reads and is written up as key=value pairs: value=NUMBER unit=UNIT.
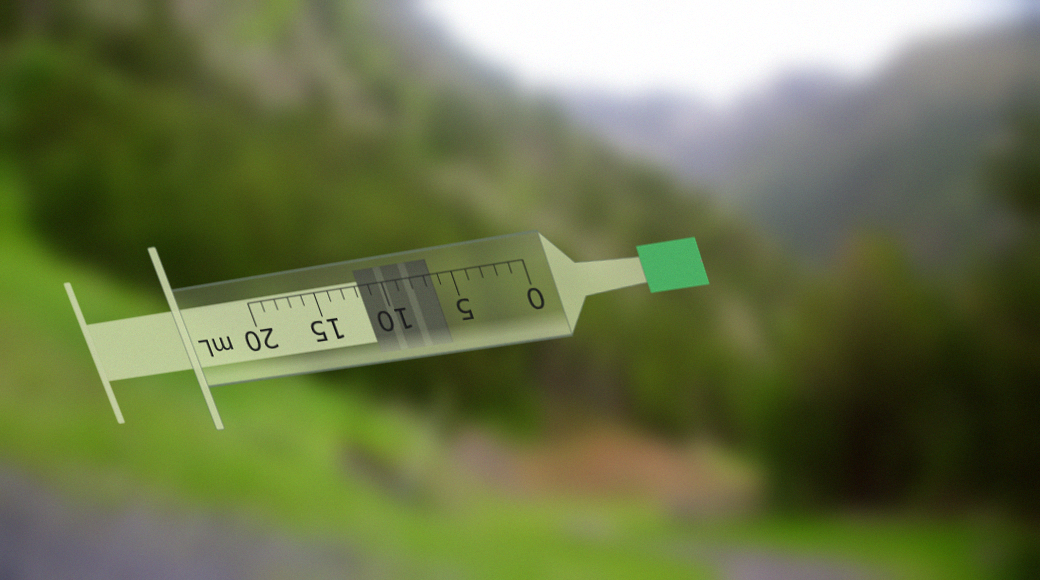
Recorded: value=6.5 unit=mL
